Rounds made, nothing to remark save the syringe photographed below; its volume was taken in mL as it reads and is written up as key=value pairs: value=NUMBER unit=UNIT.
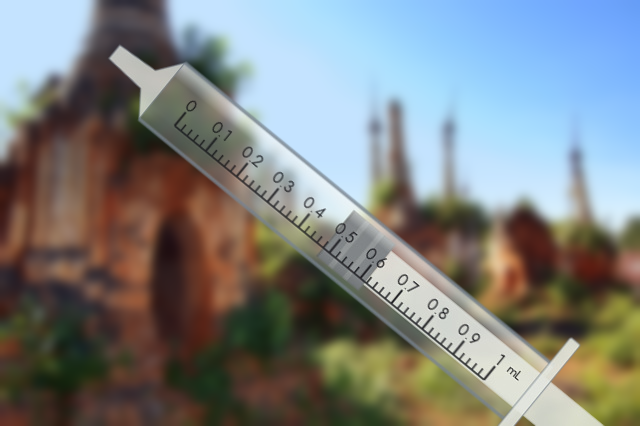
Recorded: value=0.48 unit=mL
